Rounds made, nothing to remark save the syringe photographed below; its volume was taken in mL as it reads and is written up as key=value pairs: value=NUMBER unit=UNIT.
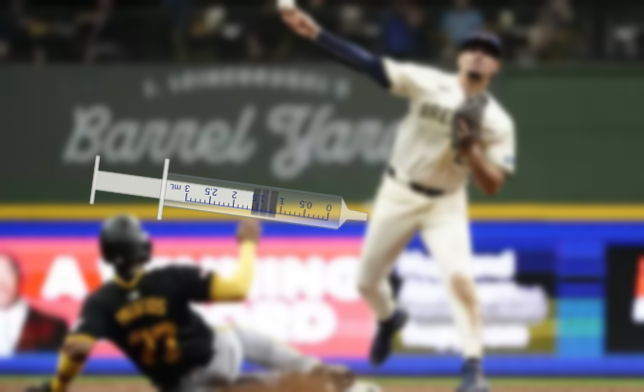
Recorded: value=1.1 unit=mL
